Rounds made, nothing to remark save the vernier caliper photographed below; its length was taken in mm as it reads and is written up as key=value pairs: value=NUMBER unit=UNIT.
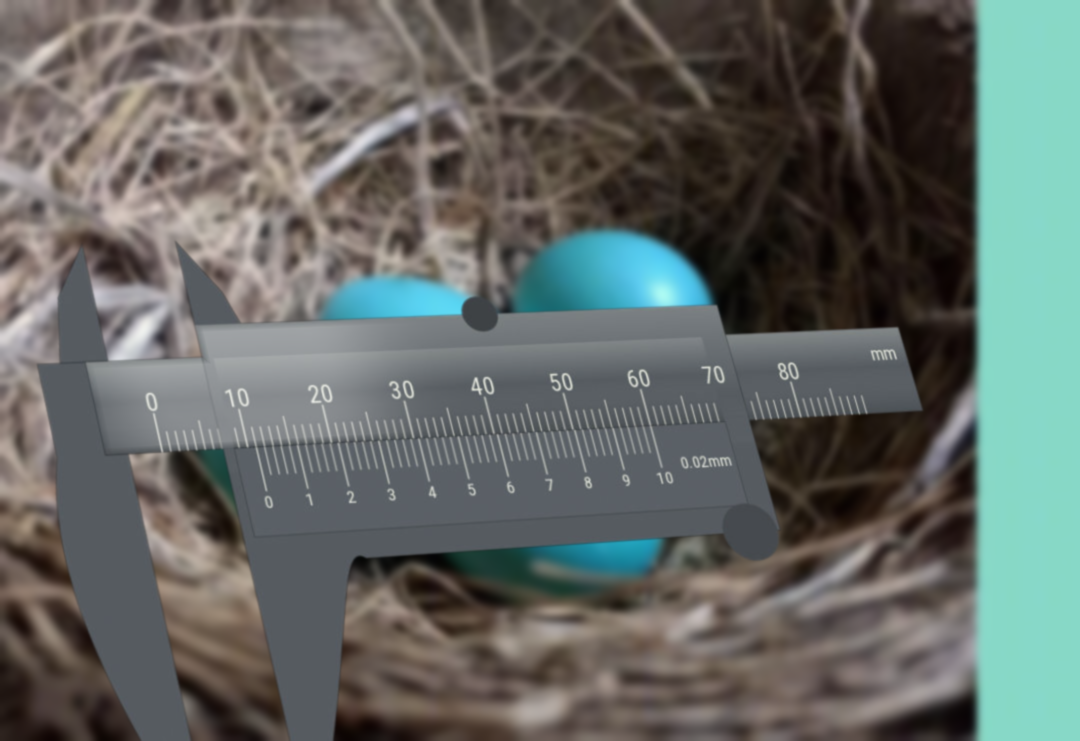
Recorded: value=11.0 unit=mm
